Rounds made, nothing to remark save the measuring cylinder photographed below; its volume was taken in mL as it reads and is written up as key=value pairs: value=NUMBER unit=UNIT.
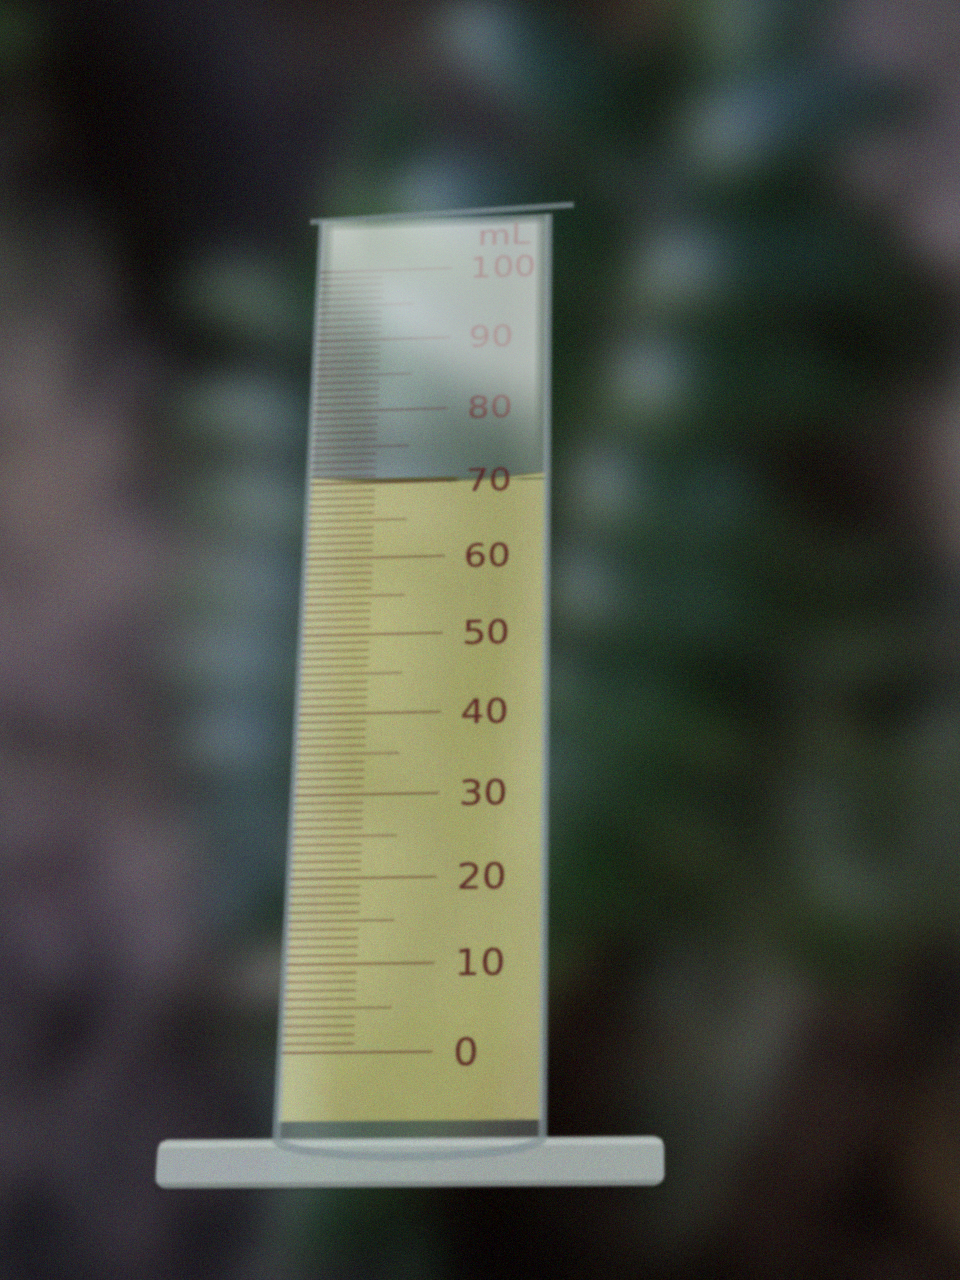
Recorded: value=70 unit=mL
